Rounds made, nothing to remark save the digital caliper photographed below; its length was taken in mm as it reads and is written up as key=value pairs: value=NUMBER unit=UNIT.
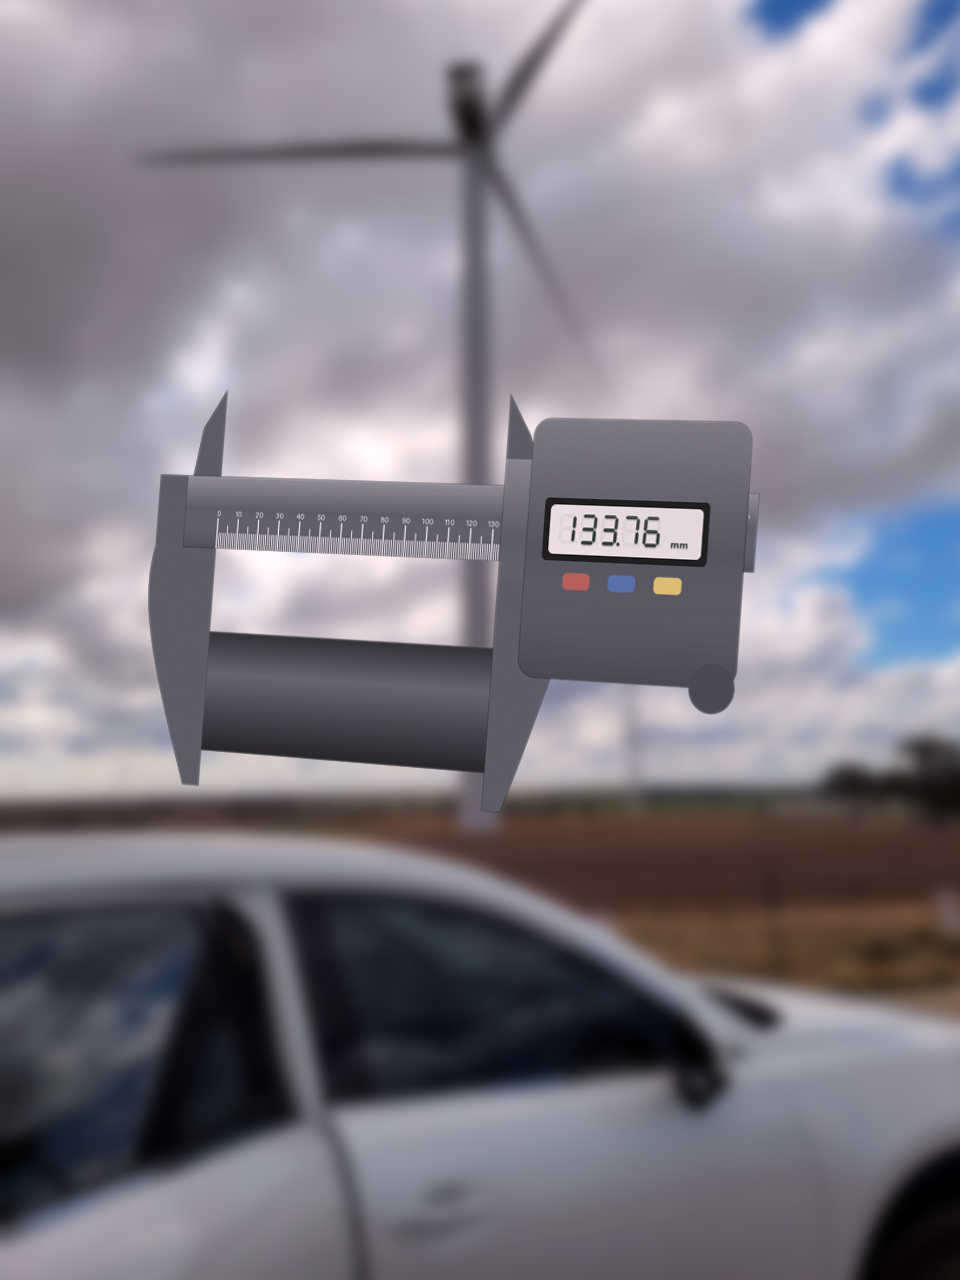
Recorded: value=133.76 unit=mm
